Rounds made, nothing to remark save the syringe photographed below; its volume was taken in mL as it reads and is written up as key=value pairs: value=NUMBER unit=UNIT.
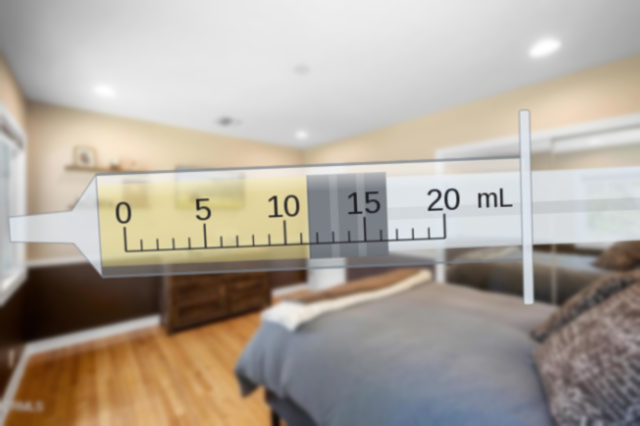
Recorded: value=11.5 unit=mL
